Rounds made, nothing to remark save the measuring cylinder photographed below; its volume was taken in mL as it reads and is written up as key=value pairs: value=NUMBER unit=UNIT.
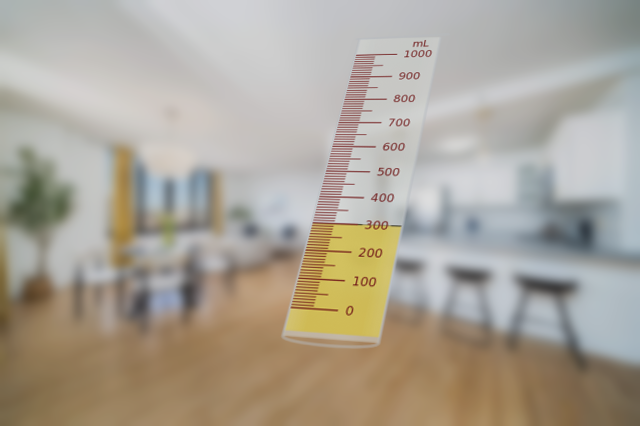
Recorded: value=300 unit=mL
